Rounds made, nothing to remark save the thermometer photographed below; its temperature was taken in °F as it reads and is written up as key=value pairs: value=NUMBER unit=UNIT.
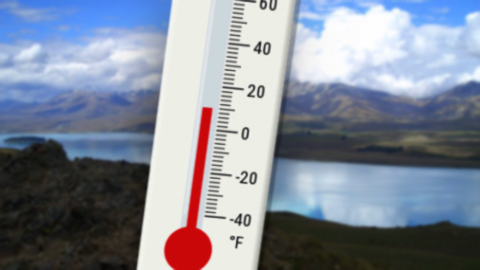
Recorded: value=10 unit=°F
